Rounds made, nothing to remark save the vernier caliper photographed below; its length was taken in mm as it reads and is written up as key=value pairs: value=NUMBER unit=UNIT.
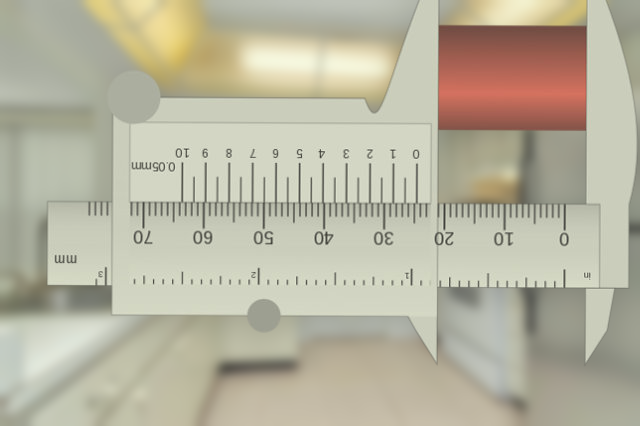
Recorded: value=24.6 unit=mm
